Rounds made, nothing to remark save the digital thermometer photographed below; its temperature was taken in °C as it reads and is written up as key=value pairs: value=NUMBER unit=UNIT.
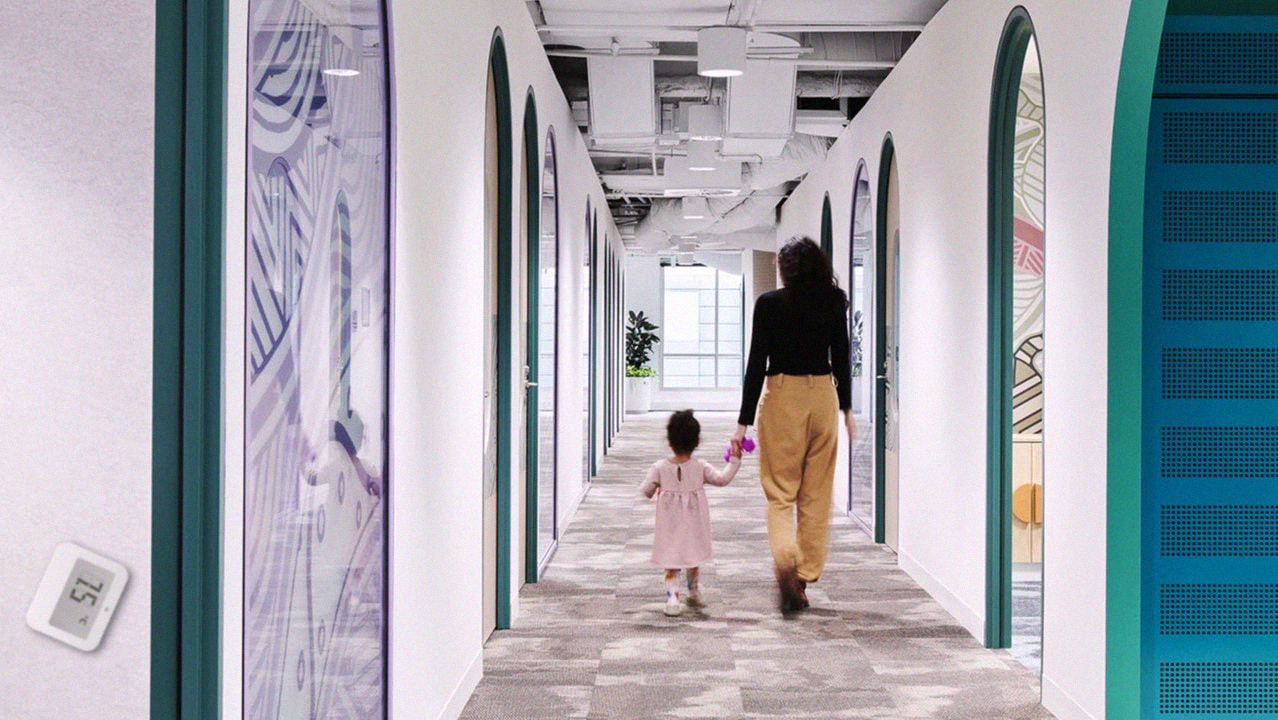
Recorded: value=7.5 unit=°C
